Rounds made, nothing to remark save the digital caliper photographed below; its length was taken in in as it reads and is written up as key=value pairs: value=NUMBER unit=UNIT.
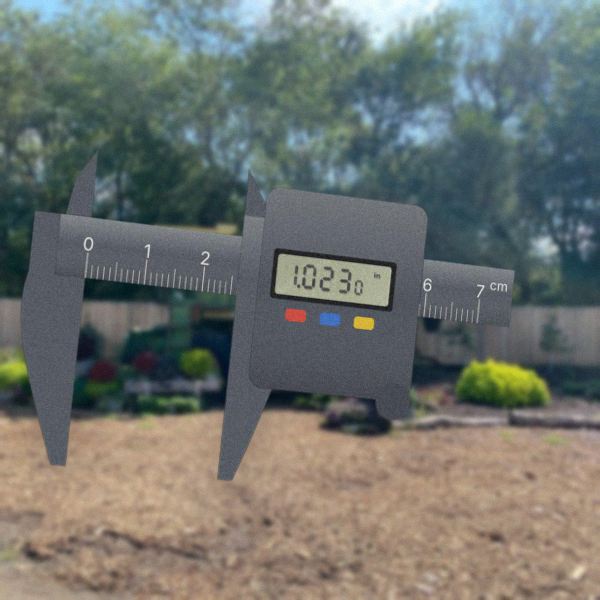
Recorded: value=1.0230 unit=in
